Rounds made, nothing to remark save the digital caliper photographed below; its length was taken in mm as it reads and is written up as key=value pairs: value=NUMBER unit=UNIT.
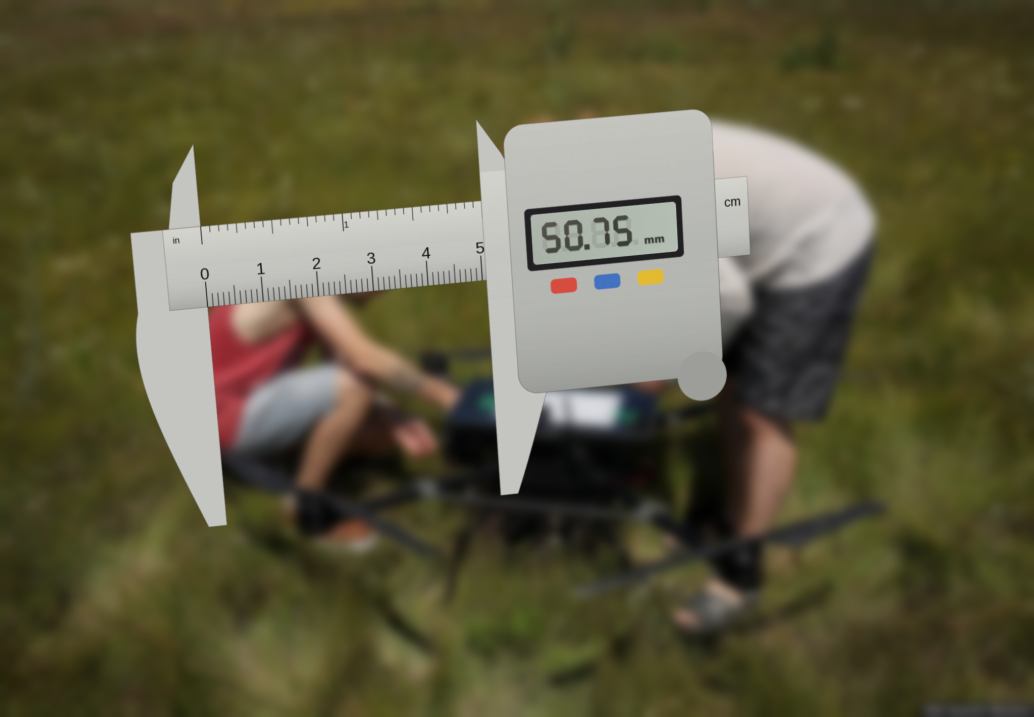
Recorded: value=50.75 unit=mm
